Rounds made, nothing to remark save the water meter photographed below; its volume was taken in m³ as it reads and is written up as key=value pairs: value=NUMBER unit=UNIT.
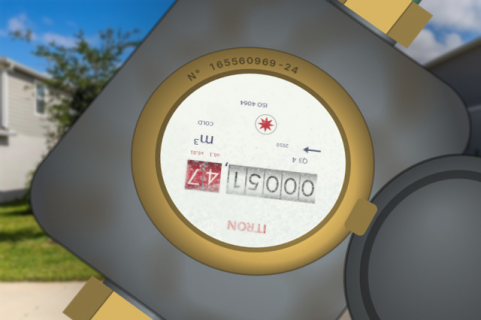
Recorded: value=51.47 unit=m³
